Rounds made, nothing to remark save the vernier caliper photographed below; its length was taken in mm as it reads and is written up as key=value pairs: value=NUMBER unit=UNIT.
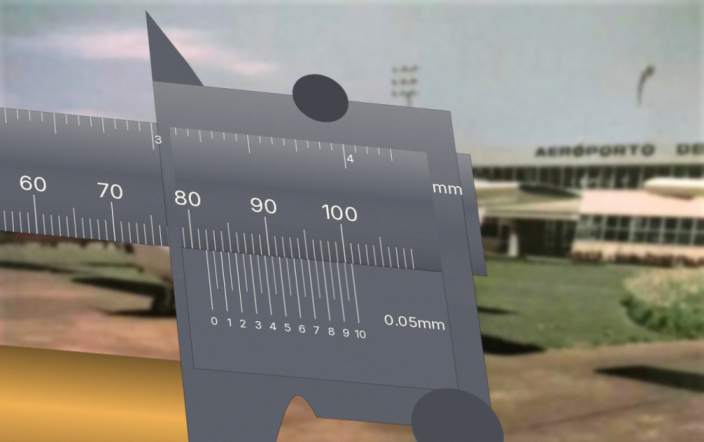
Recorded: value=81.8 unit=mm
